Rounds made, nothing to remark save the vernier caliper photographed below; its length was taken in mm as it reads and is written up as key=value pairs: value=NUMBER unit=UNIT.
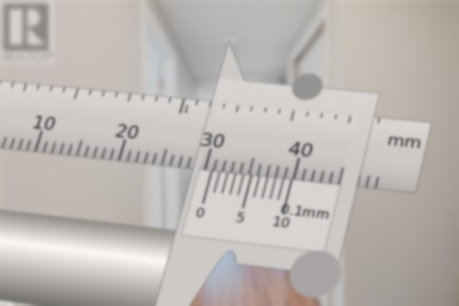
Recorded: value=30.8 unit=mm
